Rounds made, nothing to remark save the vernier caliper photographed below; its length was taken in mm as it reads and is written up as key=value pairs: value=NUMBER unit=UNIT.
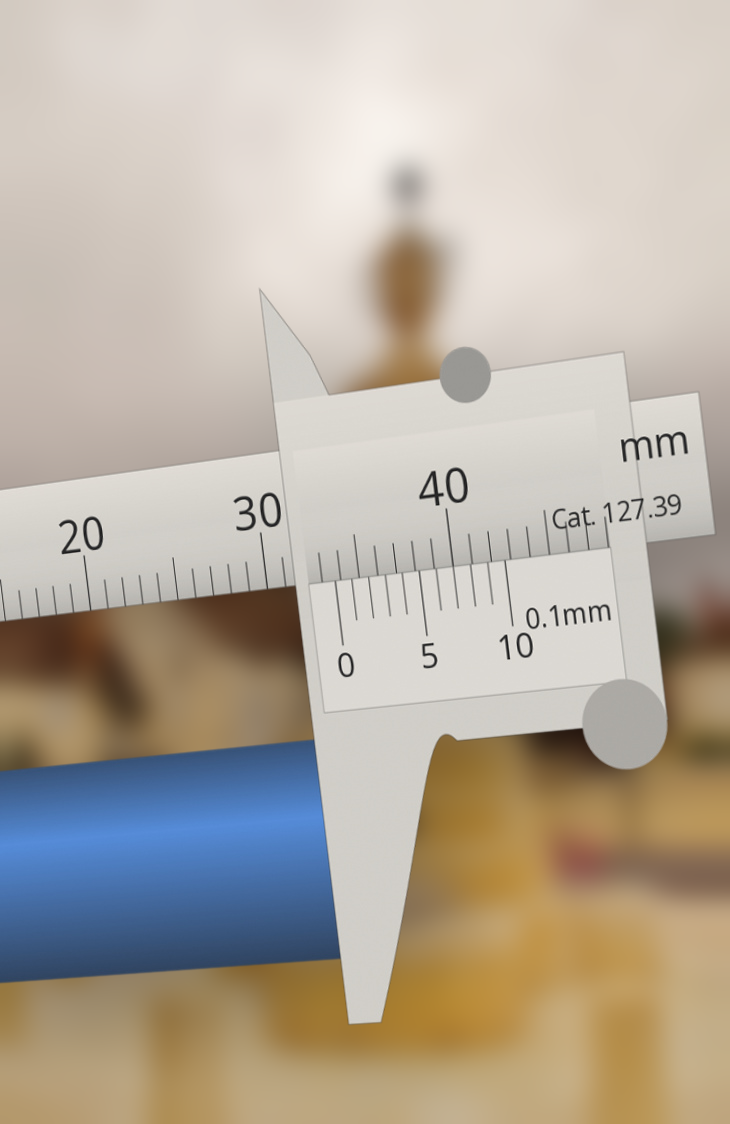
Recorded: value=33.7 unit=mm
